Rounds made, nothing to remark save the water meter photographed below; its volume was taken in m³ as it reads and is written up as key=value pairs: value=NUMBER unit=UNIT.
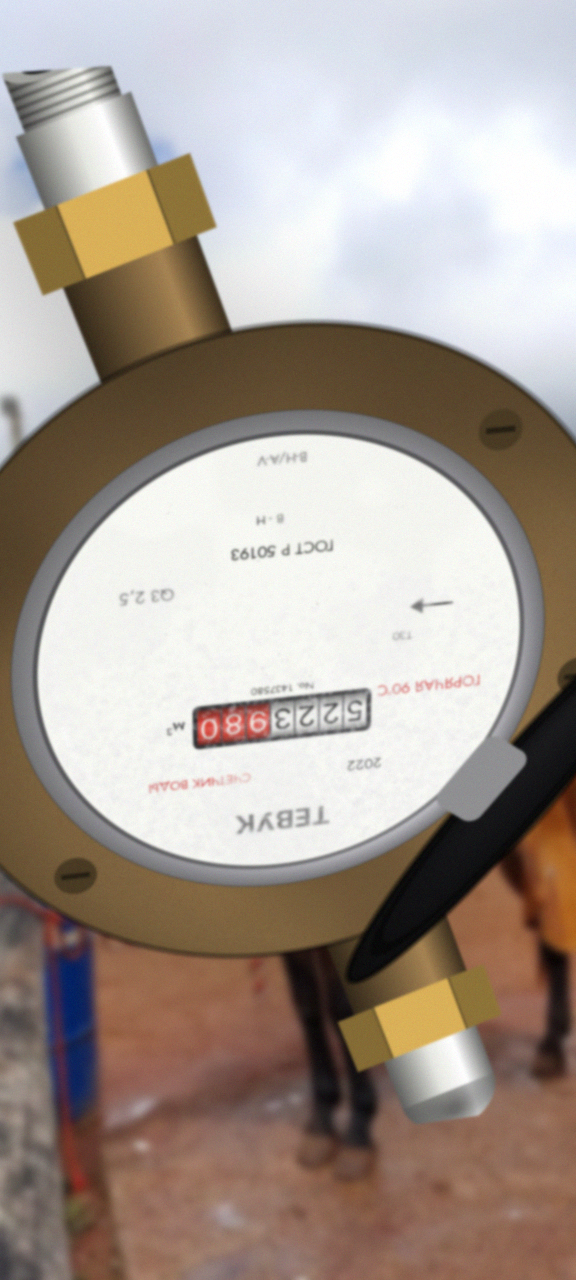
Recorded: value=5223.980 unit=m³
